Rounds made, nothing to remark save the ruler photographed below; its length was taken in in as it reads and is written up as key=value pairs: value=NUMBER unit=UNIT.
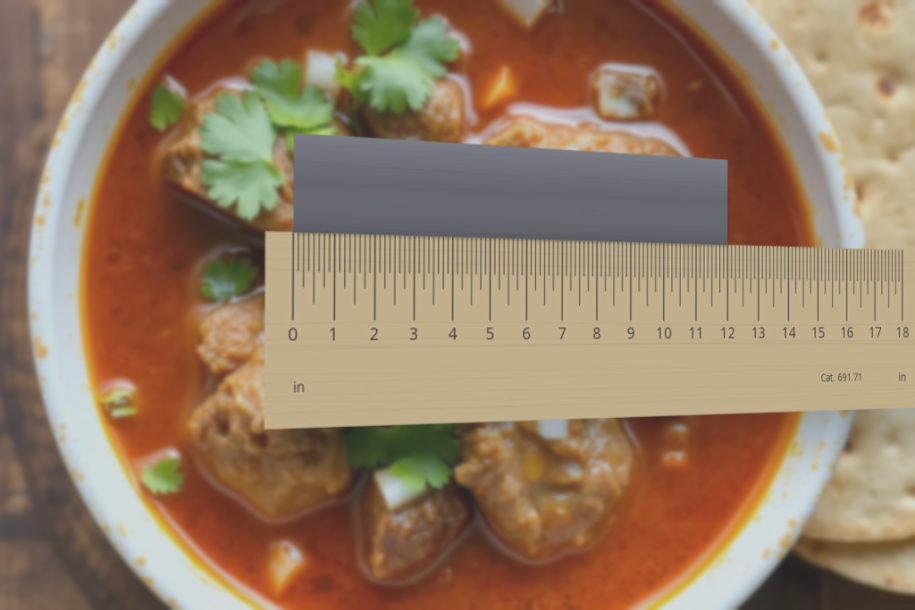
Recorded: value=12 unit=in
